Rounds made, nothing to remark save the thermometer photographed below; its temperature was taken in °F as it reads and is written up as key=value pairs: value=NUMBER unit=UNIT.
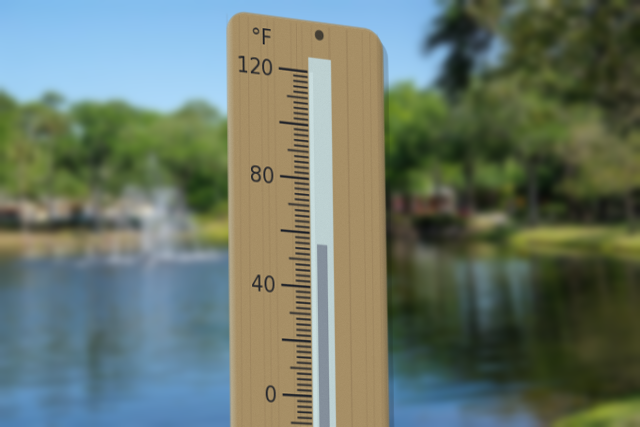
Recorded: value=56 unit=°F
